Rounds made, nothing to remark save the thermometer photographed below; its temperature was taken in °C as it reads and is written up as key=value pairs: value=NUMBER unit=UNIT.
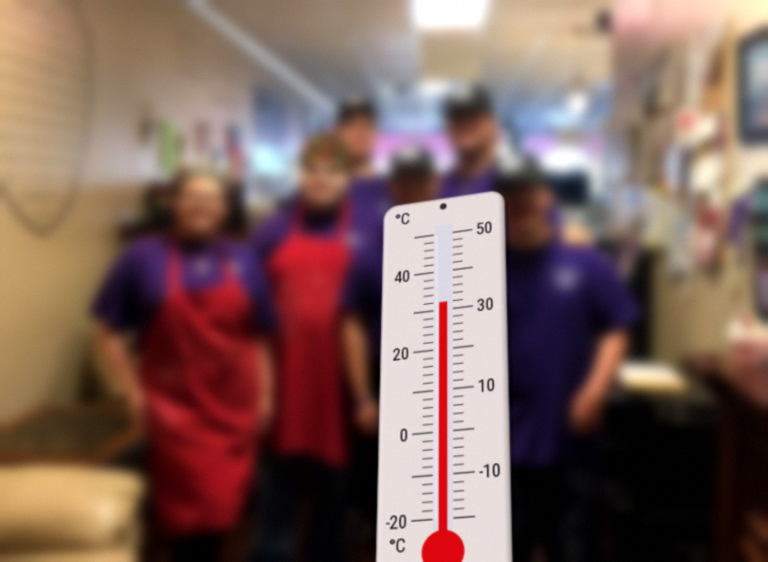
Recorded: value=32 unit=°C
